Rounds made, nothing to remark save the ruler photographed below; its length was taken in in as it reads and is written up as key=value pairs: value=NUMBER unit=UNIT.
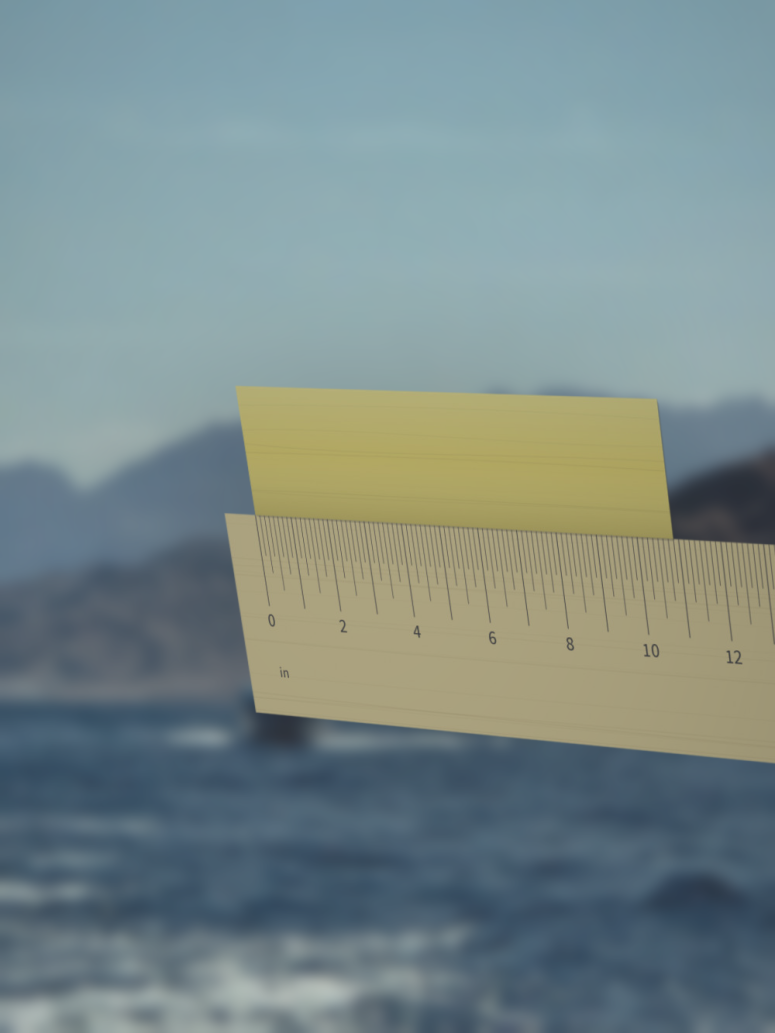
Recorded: value=10.875 unit=in
